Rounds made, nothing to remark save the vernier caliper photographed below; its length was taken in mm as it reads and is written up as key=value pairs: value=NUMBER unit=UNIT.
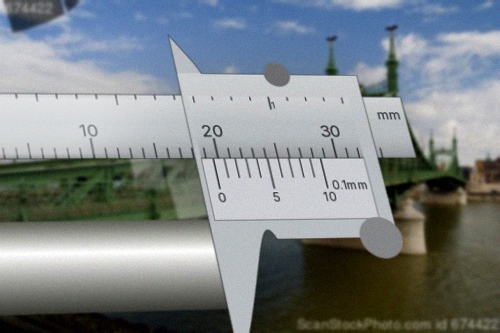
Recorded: value=19.6 unit=mm
